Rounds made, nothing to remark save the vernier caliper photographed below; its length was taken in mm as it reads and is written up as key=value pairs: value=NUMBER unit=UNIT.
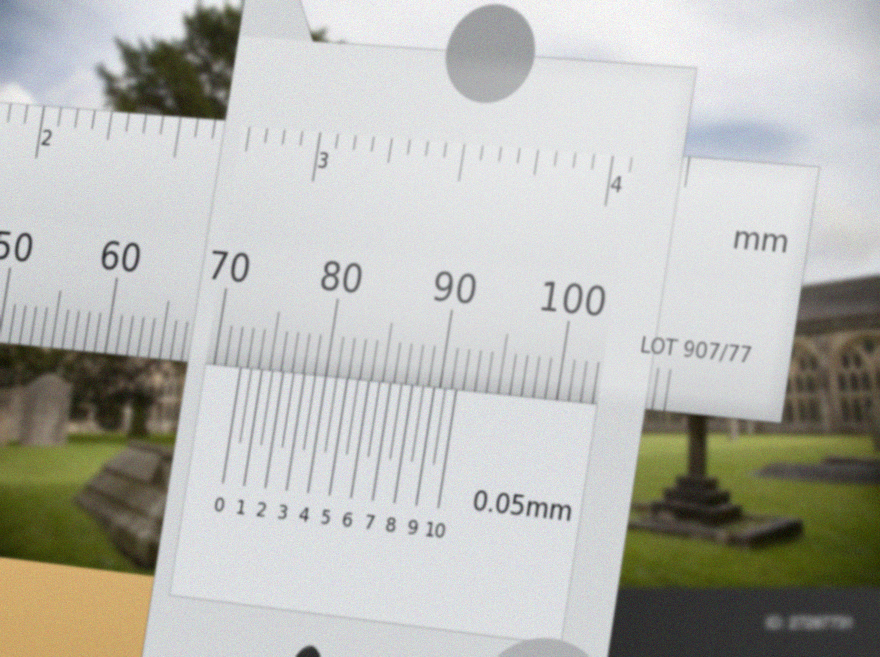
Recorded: value=72.4 unit=mm
